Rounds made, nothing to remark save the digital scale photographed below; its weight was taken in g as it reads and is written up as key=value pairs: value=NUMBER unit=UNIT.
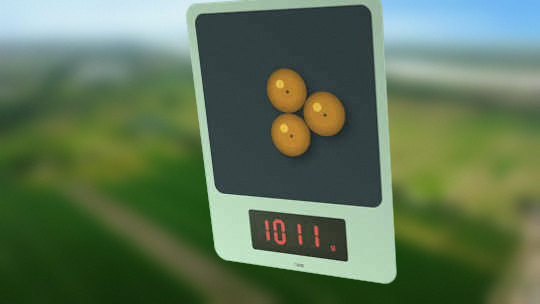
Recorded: value=1011 unit=g
